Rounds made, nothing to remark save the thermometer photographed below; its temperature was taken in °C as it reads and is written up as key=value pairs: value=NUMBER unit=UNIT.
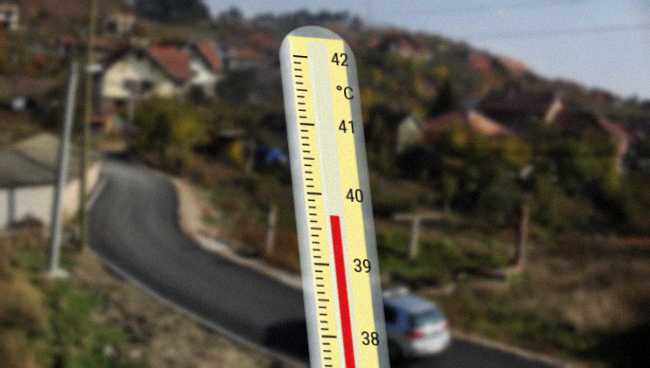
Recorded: value=39.7 unit=°C
